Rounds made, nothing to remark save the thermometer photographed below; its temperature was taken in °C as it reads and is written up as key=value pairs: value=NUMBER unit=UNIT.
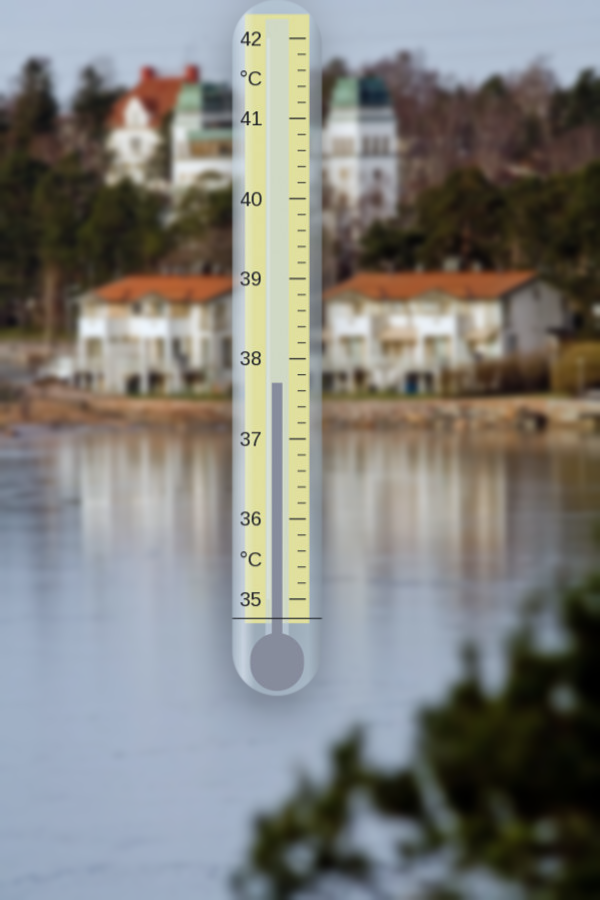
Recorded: value=37.7 unit=°C
